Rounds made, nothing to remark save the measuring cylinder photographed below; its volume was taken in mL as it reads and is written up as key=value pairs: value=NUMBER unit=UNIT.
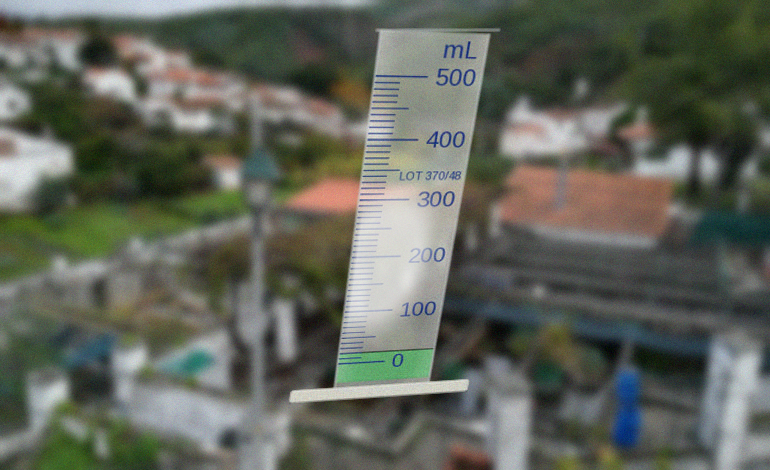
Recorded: value=20 unit=mL
